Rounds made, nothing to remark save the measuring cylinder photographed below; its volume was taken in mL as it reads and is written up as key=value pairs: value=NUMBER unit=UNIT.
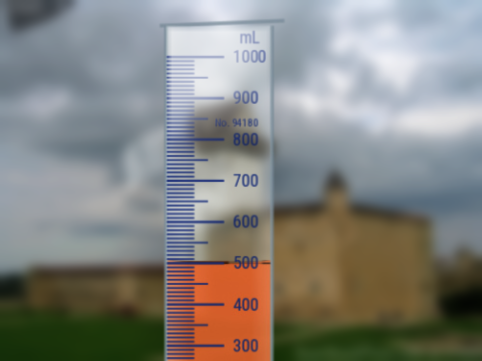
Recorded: value=500 unit=mL
